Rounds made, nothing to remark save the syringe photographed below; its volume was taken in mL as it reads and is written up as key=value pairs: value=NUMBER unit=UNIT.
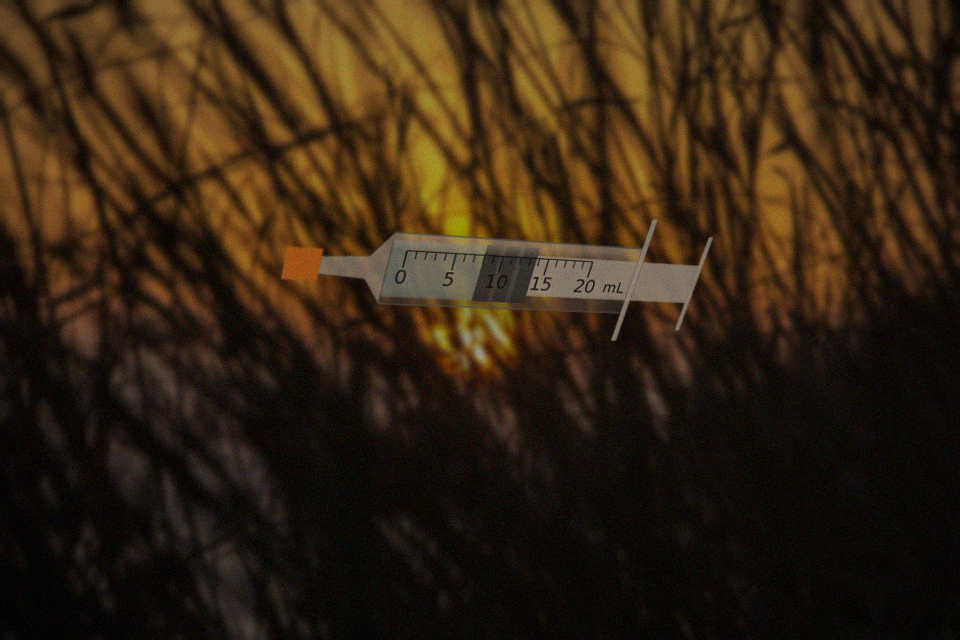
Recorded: value=8 unit=mL
